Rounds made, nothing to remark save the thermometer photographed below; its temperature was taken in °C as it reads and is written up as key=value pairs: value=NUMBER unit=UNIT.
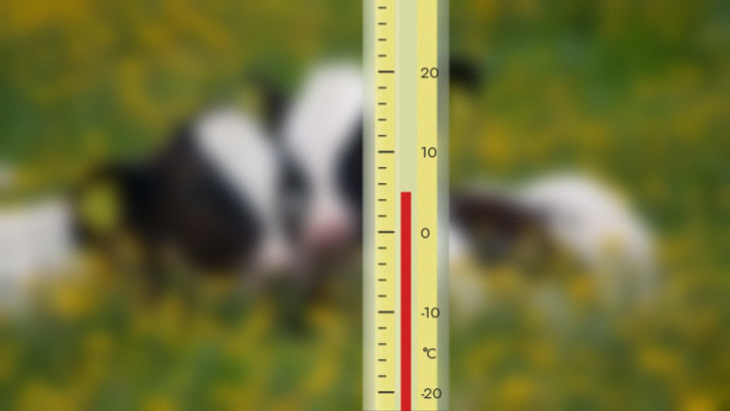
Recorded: value=5 unit=°C
